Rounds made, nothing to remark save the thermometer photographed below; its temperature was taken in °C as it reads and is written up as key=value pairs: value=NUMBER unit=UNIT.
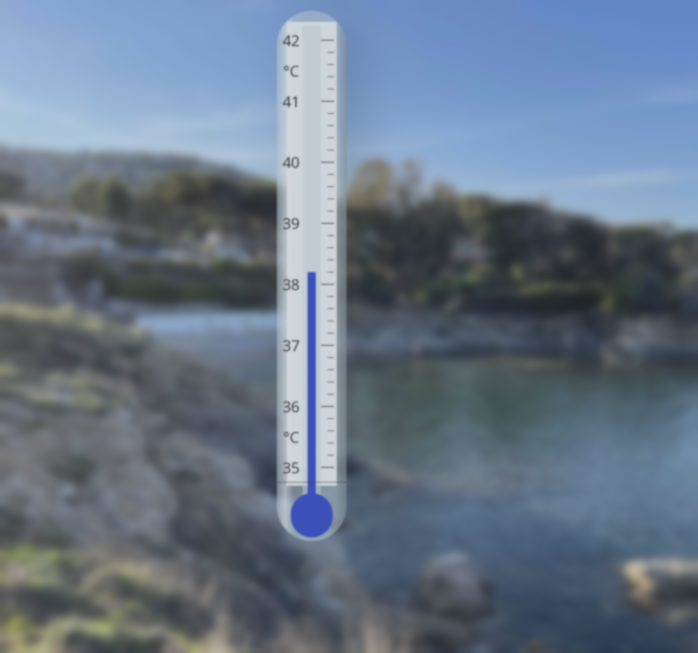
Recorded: value=38.2 unit=°C
